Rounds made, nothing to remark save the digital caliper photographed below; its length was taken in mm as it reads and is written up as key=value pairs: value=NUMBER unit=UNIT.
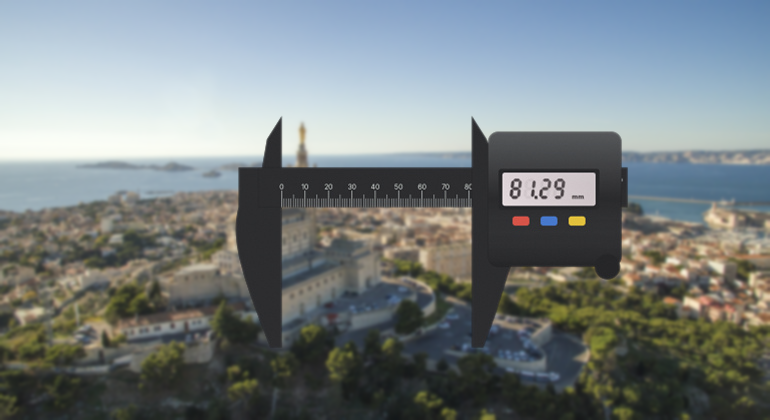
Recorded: value=81.29 unit=mm
